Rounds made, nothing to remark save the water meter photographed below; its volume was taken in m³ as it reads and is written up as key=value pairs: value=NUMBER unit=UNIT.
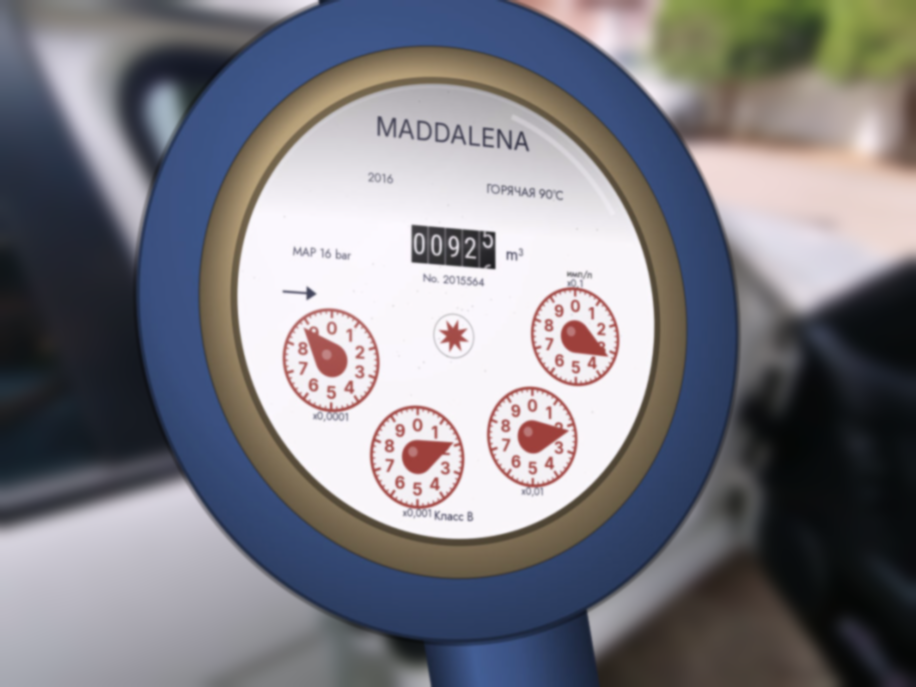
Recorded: value=925.3218 unit=m³
